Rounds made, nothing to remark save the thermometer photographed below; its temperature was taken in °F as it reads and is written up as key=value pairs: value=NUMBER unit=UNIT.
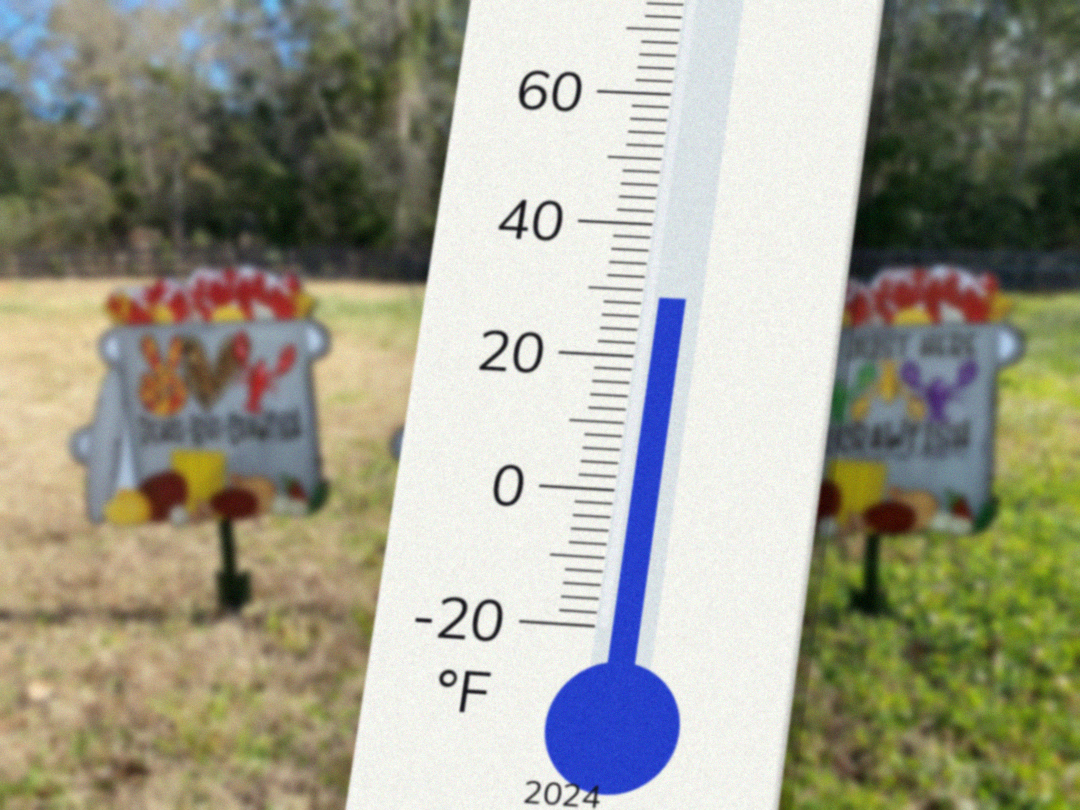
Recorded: value=29 unit=°F
